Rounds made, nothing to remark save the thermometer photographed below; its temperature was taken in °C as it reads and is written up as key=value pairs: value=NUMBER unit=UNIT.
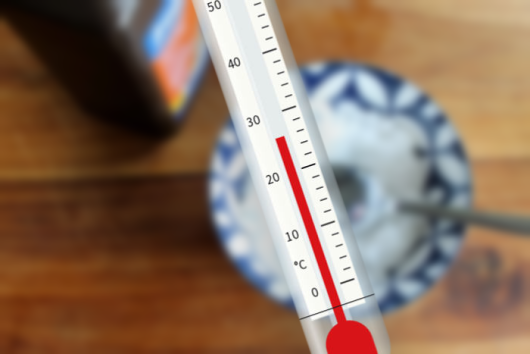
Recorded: value=26 unit=°C
